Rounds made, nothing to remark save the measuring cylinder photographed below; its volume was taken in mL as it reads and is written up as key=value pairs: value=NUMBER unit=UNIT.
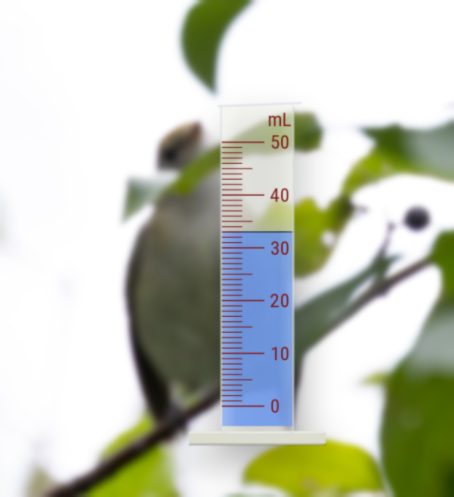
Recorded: value=33 unit=mL
